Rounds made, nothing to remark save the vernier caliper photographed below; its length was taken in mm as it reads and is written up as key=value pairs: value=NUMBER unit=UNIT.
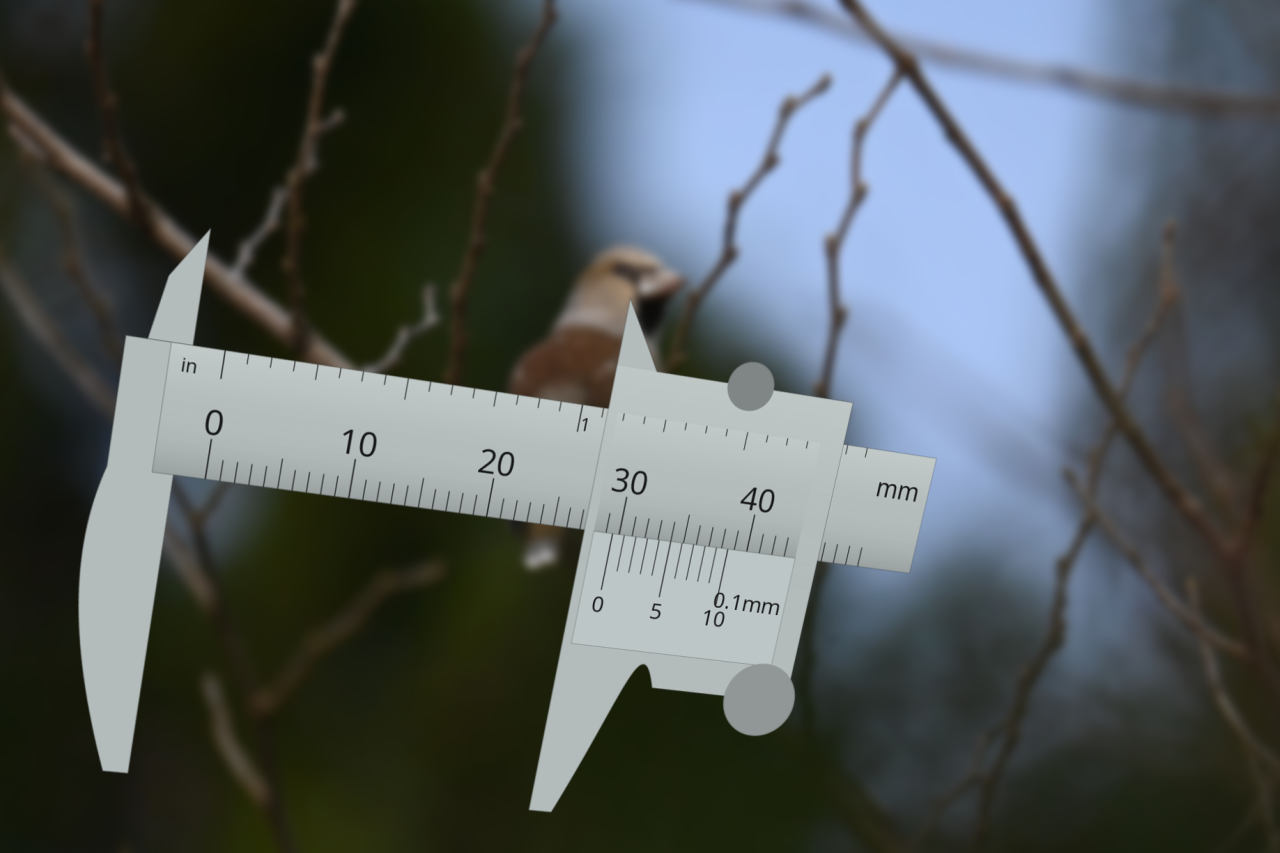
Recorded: value=29.5 unit=mm
